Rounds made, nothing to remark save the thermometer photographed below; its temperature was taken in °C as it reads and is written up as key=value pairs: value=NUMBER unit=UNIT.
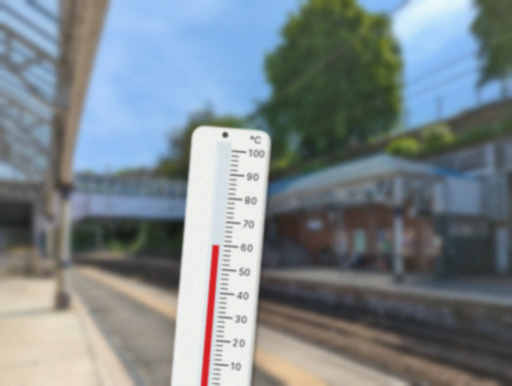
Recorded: value=60 unit=°C
